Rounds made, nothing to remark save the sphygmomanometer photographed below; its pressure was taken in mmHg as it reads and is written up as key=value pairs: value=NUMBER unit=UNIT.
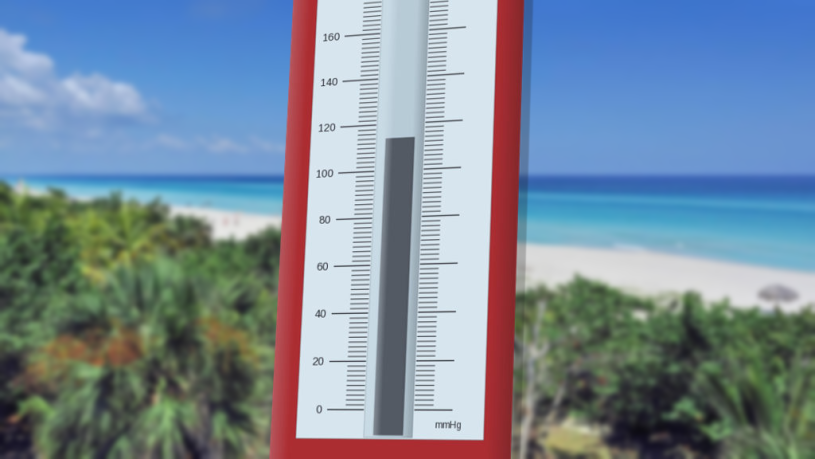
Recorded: value=114 unit=mmHg
